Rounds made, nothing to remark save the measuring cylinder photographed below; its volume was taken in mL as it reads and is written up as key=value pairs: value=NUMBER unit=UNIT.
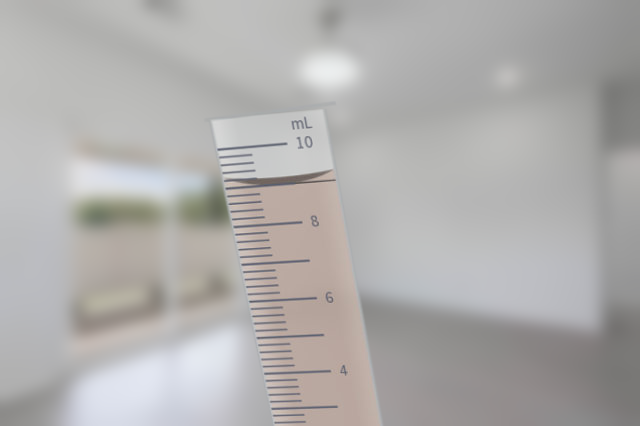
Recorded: value=9 unit=mL
